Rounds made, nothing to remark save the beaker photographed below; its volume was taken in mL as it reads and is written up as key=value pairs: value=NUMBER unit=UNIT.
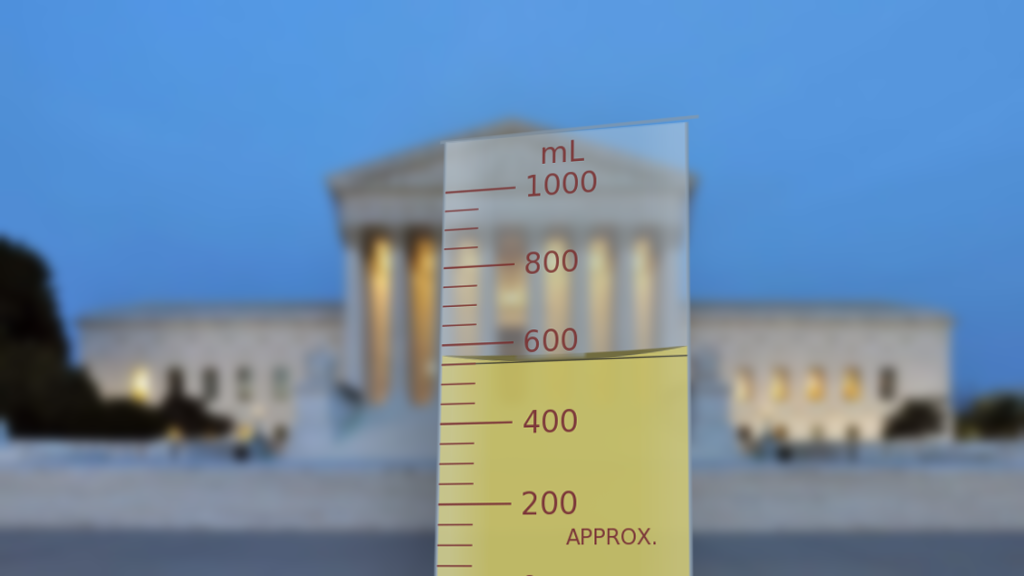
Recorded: value=550 unit=mL
